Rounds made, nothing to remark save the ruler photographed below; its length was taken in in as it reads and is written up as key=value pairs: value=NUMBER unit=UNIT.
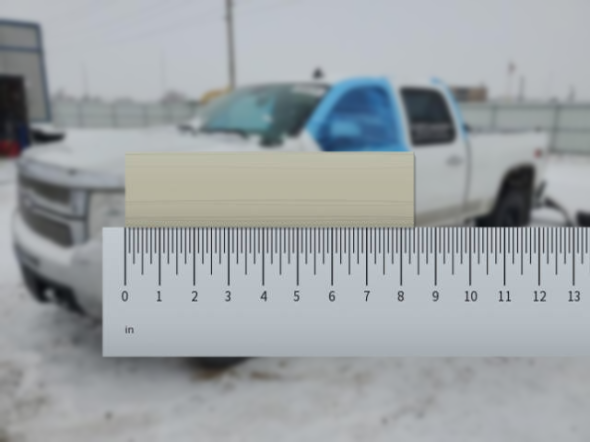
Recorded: value=8.375 unit=in
